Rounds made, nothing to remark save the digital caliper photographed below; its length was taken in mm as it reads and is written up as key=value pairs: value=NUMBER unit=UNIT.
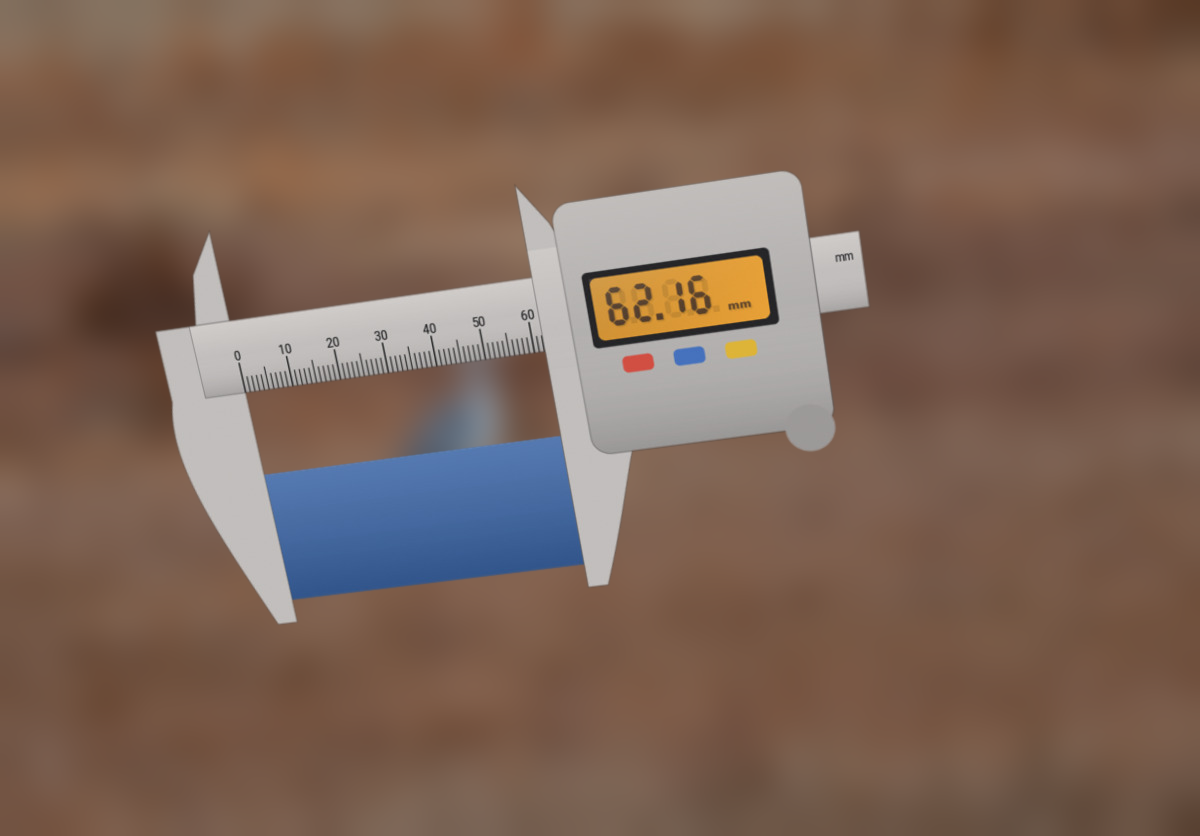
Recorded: value=62.16 unit=mm
